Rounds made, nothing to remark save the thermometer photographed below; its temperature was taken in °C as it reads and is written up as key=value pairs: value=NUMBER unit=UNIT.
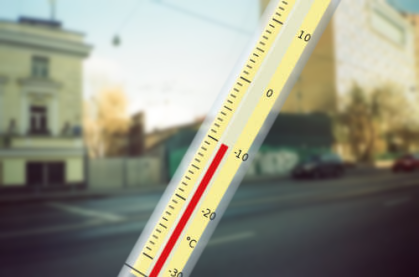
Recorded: value=-10 unit=°C
